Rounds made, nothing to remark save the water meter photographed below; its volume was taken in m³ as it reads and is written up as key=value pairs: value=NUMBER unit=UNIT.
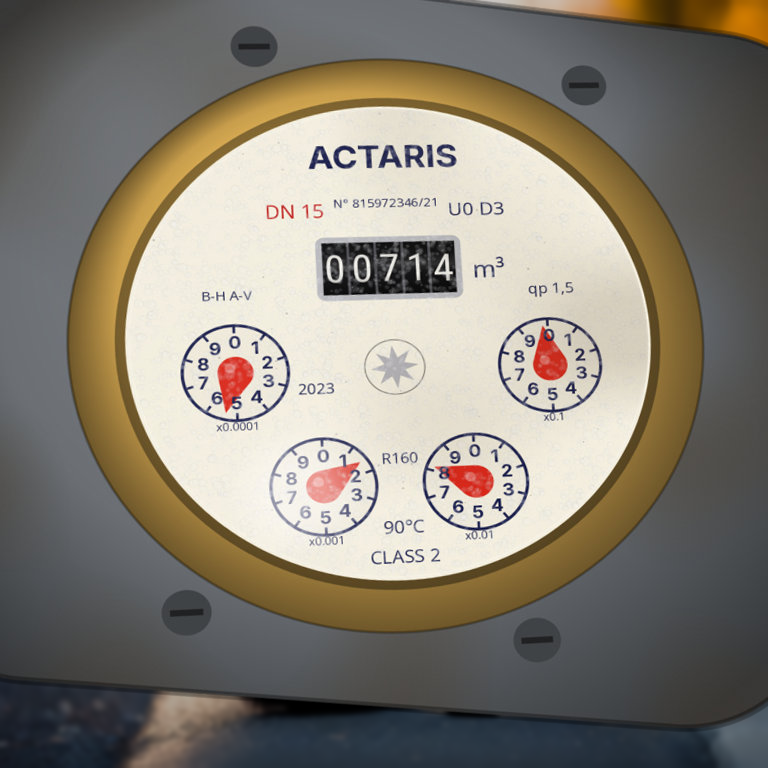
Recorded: value=713.9815 unit=m³
